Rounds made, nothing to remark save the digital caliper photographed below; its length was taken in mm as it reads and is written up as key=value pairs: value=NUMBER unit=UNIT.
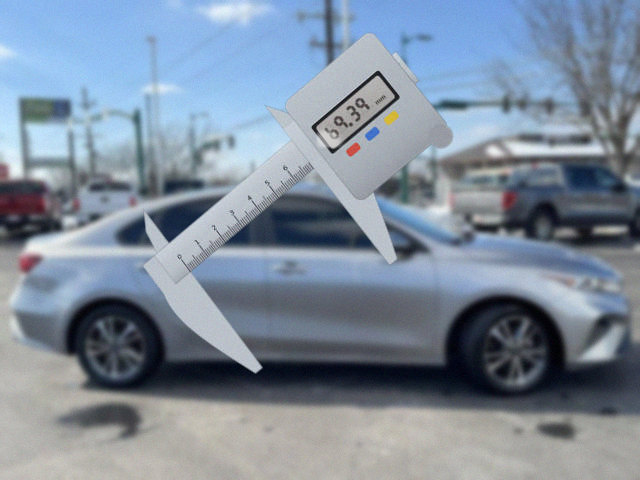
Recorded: value=69.39 unit=mm
